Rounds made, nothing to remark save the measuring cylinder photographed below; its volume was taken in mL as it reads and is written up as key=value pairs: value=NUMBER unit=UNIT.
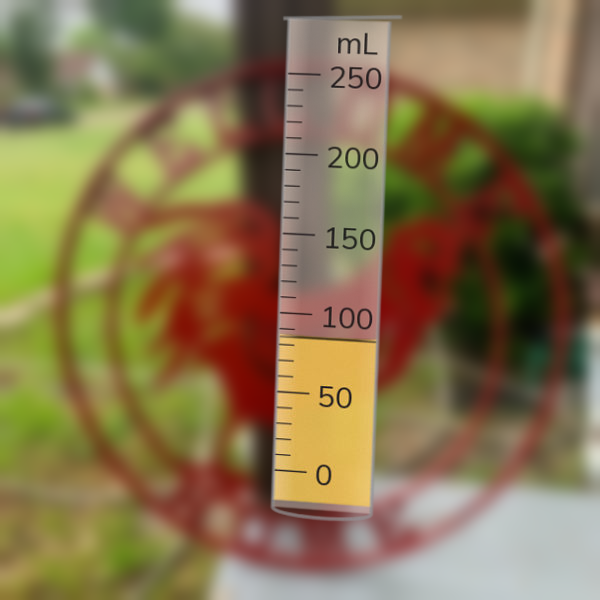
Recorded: value=85 unit=mL
